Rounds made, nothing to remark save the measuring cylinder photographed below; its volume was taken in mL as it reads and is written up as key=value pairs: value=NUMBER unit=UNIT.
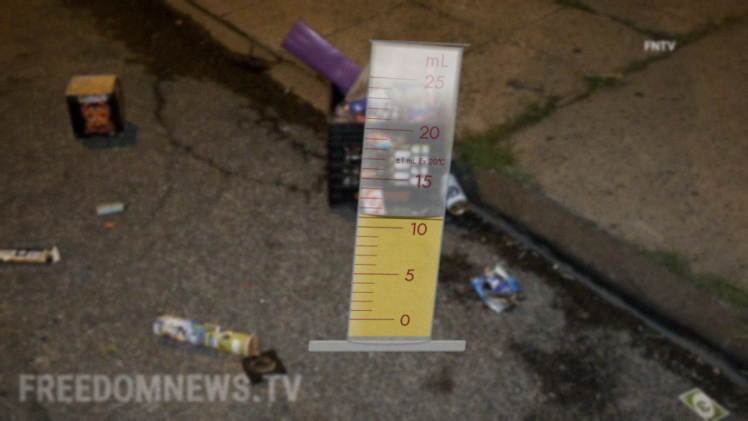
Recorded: value=11 unit=mL
